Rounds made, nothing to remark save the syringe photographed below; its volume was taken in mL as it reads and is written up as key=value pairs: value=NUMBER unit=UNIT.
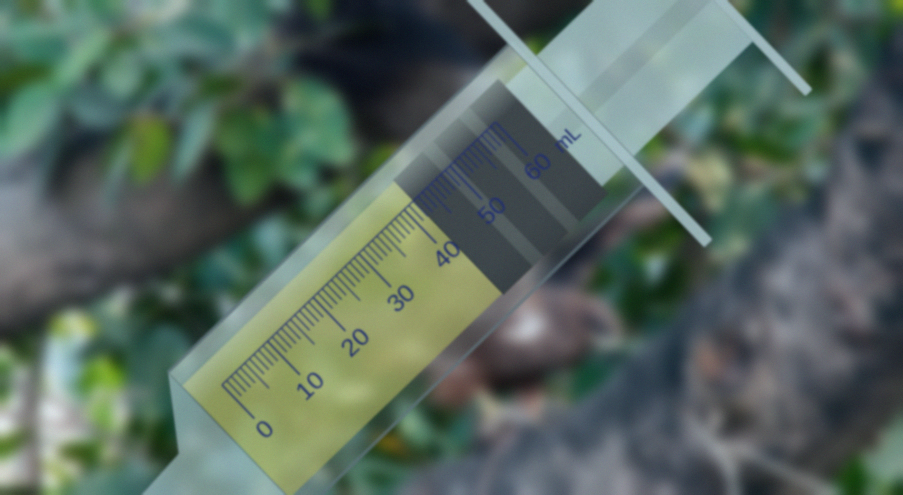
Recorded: value=42 unit=mL
